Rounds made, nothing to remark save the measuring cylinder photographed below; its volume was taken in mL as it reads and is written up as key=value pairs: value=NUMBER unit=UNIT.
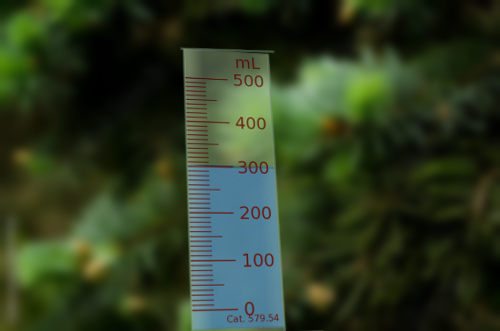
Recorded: value=300 unit=mL
